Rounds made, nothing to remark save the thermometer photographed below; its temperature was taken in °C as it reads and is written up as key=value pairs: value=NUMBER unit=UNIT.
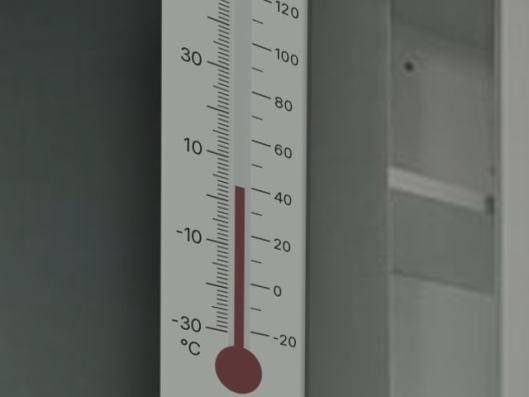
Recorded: value=4 unit=°C
